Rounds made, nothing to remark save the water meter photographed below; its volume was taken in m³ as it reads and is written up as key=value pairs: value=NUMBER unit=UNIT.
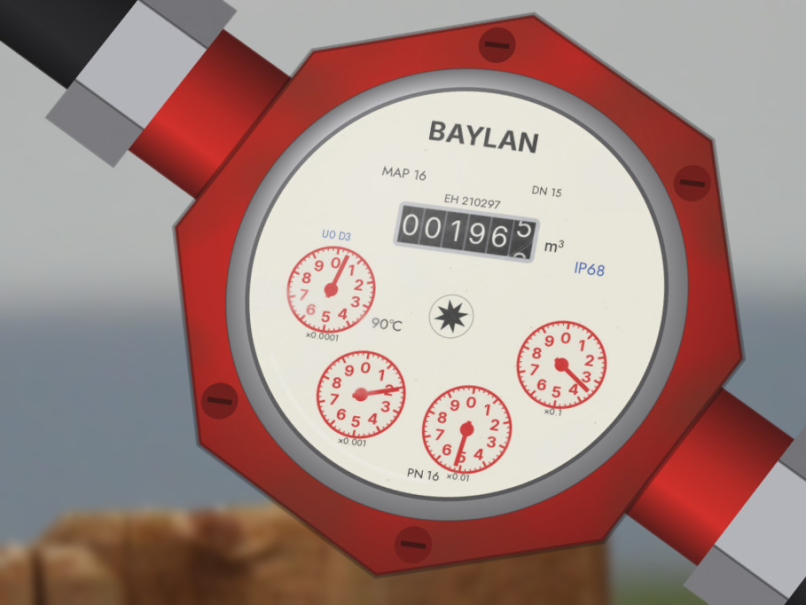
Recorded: value=1965.3520 unit=m³
